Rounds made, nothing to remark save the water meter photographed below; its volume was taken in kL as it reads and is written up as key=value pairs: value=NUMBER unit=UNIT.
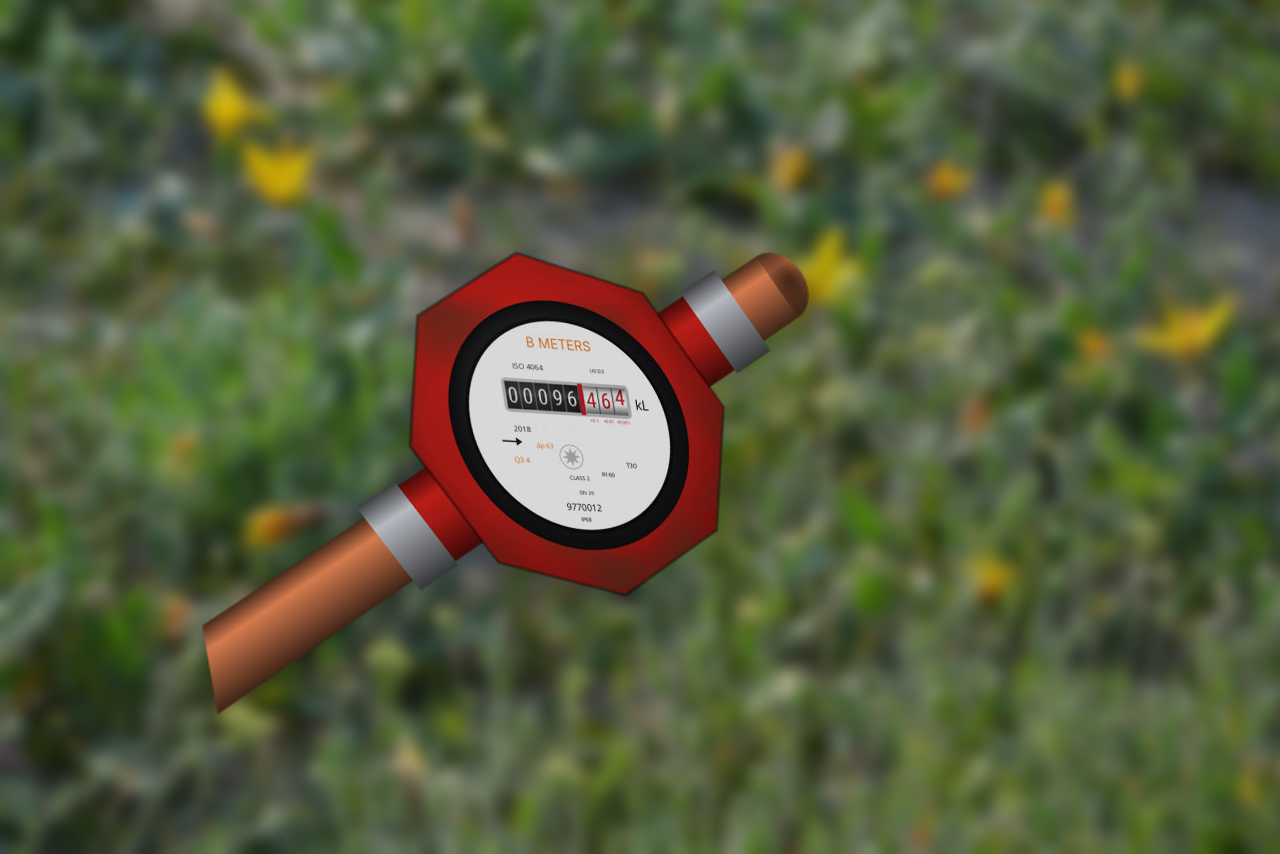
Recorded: value=96.464 unit=kL
